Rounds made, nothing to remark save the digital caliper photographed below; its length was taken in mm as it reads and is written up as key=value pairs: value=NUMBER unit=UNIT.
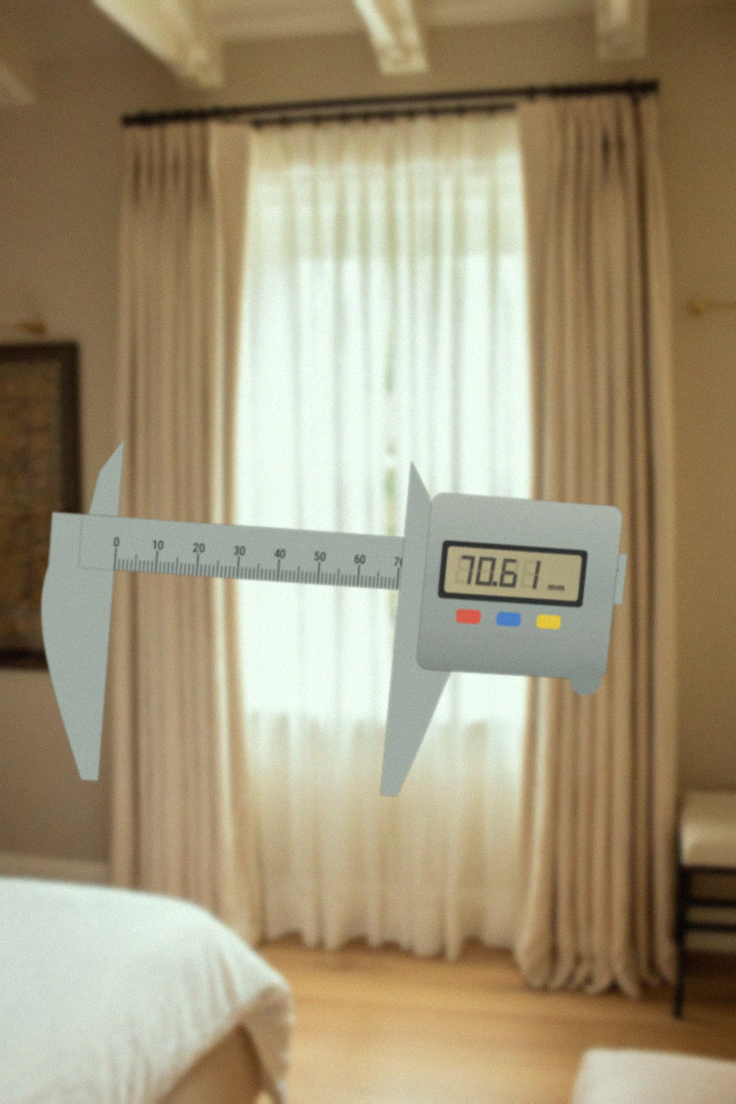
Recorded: value=70.61 unit=mm
